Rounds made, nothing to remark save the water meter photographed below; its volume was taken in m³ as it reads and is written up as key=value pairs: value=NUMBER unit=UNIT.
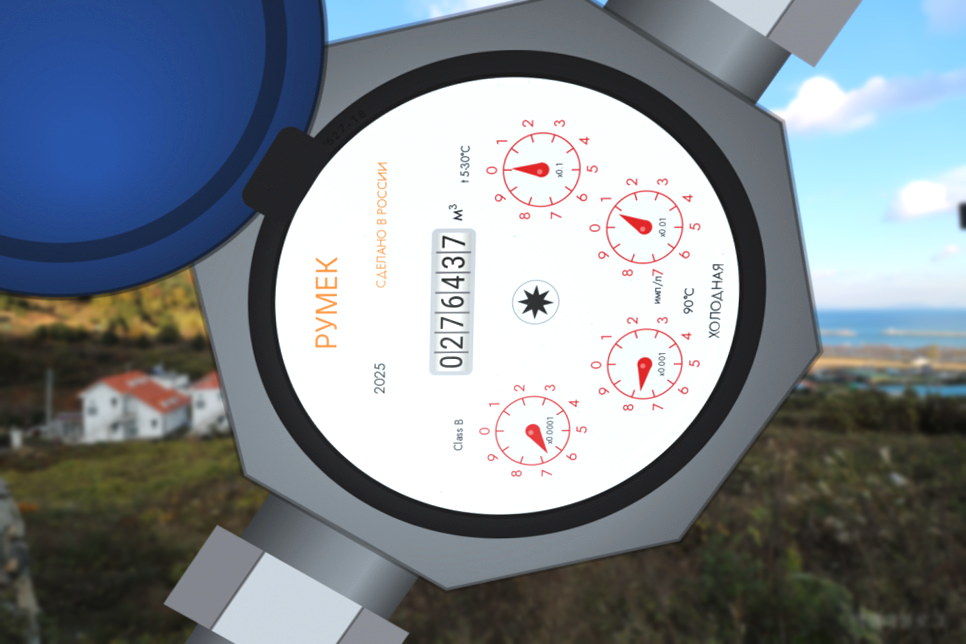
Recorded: value=276437.0076 unit=m³
